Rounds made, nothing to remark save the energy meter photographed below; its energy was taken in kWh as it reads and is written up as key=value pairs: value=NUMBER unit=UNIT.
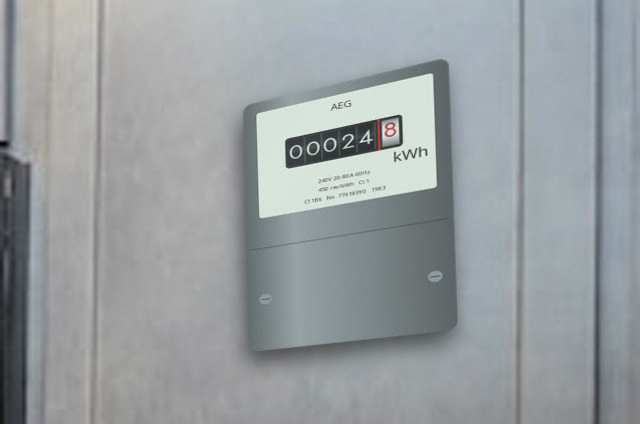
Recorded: value=24.8 unit=kWh
